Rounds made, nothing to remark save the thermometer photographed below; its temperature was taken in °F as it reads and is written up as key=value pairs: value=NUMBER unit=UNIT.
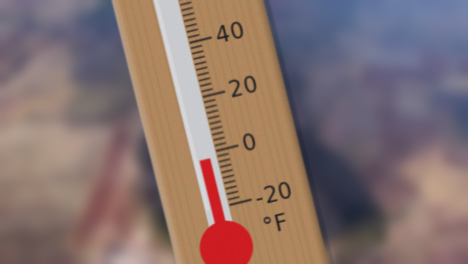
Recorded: value=-2 unit=°F
